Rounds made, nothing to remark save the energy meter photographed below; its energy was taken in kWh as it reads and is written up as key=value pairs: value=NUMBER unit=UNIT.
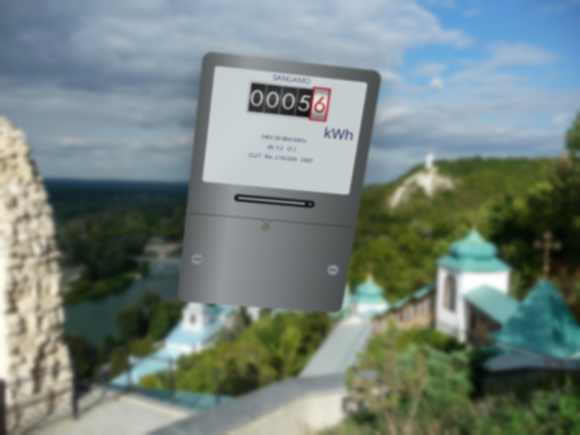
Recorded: value=5.6 unit=kWh
